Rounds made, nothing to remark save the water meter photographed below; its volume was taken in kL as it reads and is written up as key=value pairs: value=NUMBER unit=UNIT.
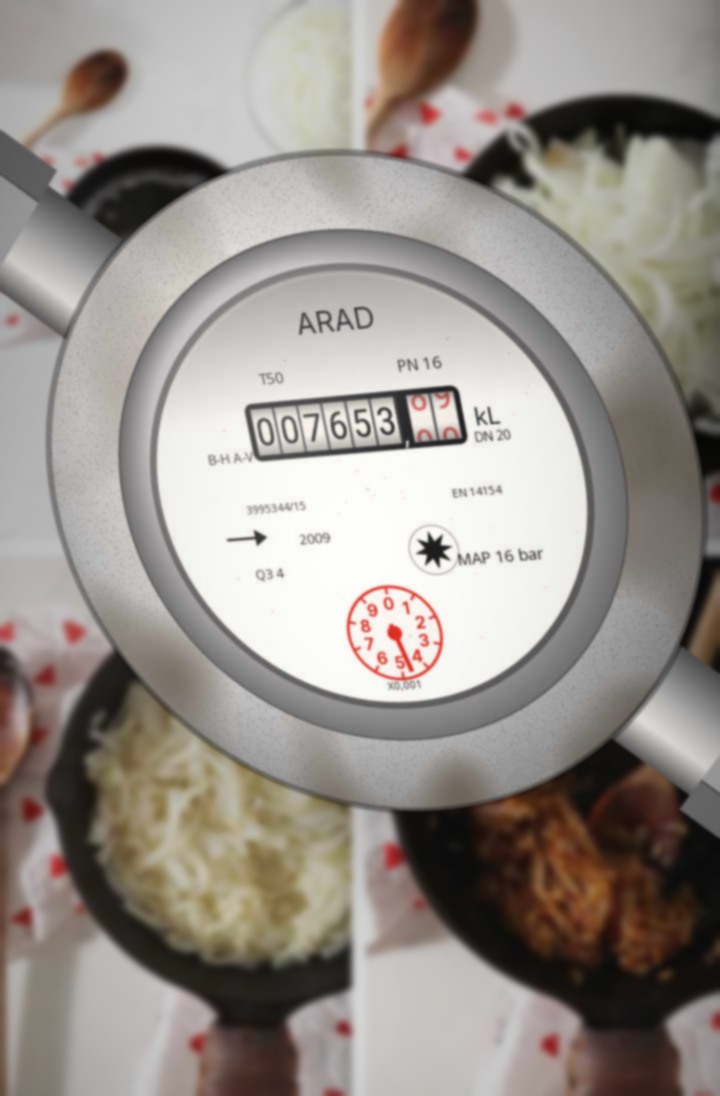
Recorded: value=7653.894 unit=kL
